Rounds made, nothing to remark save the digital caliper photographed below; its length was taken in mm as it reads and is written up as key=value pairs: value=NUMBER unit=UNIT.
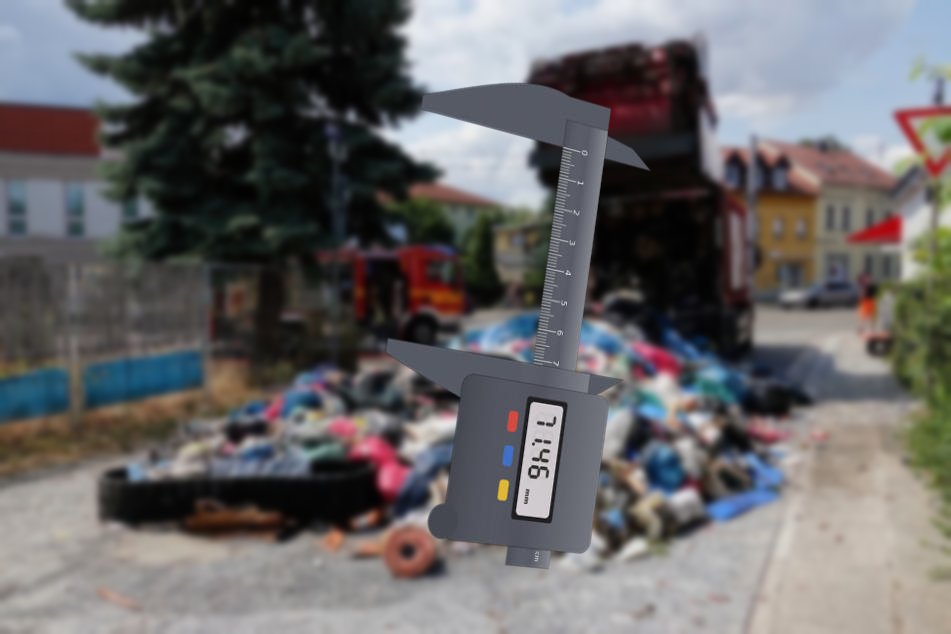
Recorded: value=71.46 unit=mm
